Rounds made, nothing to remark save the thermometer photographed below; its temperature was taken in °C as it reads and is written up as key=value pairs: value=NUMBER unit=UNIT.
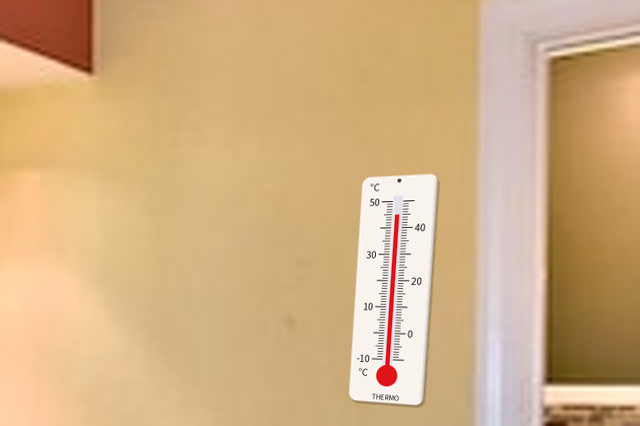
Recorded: value=45 unit=°C
